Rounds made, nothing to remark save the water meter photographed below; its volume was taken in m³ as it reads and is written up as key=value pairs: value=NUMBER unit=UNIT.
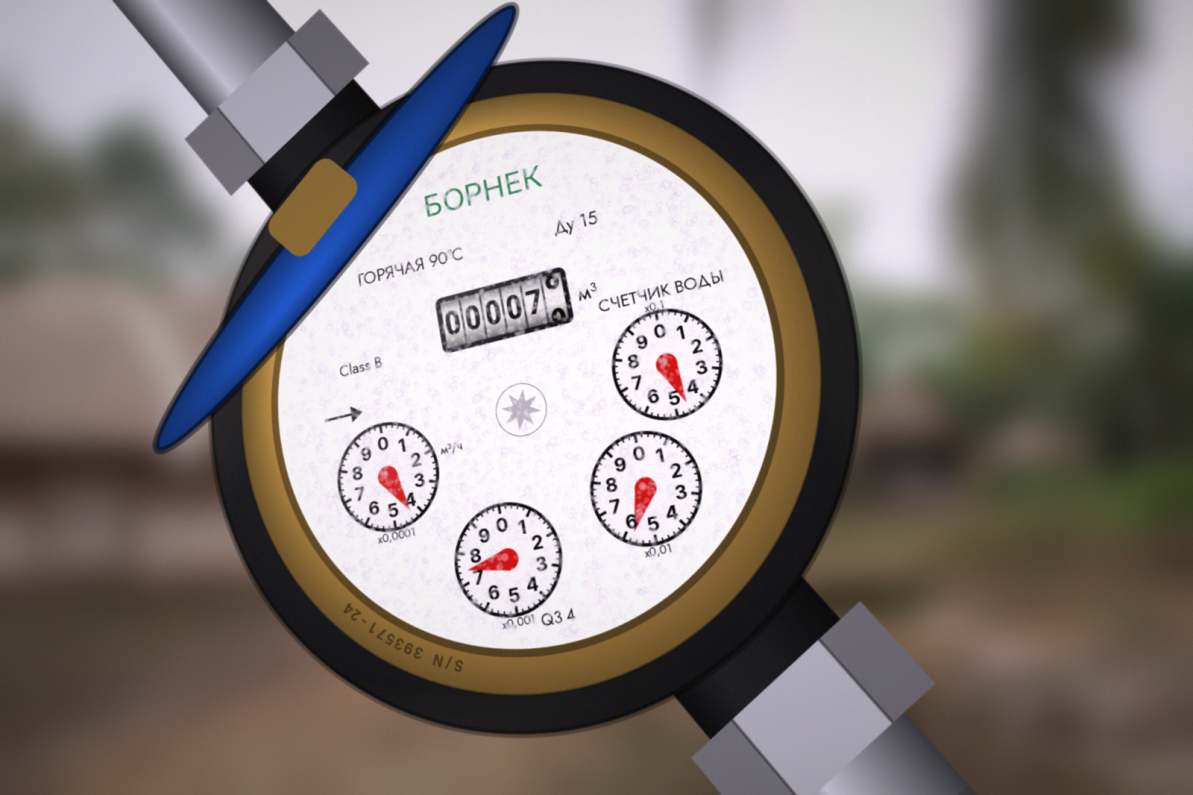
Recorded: value=78.4574 unit=m³
